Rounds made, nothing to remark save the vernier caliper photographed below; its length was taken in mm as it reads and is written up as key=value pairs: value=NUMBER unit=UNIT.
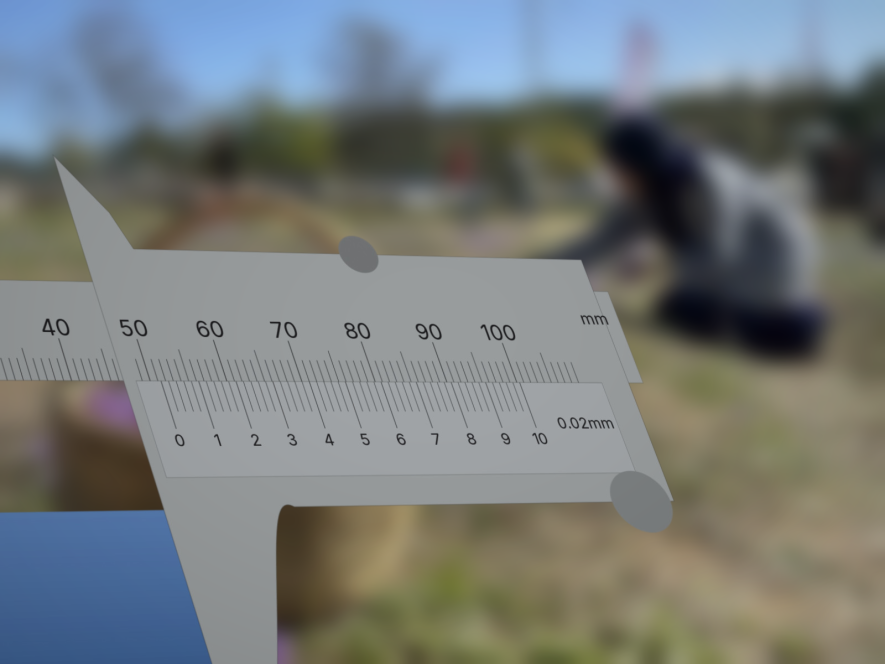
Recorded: value=51.4 unit=mm
